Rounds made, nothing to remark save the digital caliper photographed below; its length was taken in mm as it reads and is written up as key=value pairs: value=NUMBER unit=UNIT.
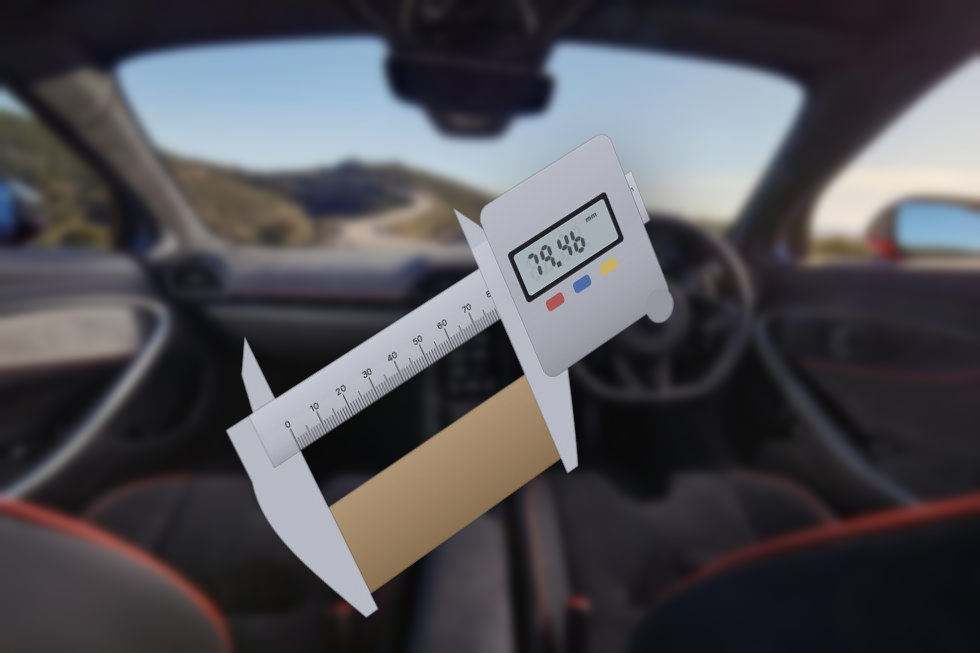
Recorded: value=79.46 unit=mm
